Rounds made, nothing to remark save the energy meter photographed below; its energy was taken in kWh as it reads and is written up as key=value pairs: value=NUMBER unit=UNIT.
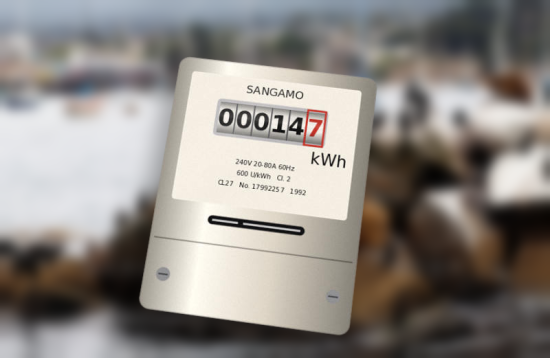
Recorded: value=14.7 unit=kWh
